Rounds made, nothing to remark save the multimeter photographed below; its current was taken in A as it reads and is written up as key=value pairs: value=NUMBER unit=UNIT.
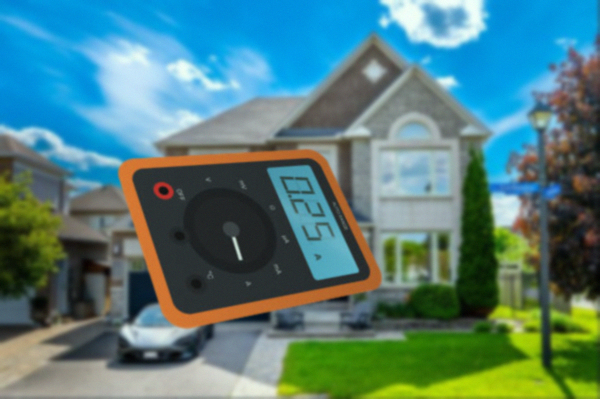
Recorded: value=0.25 unit=A
